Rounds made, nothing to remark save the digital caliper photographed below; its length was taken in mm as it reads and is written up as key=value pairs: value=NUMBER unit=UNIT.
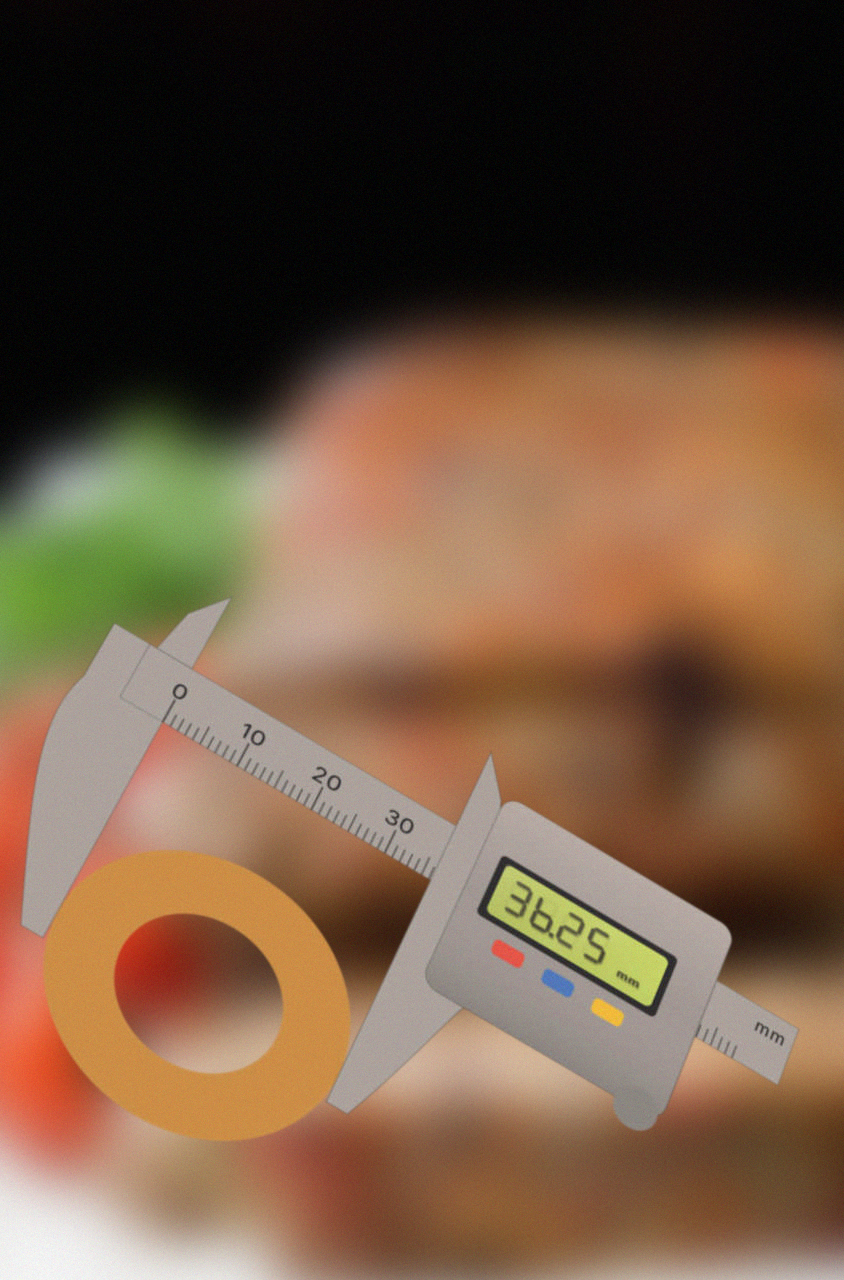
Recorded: value=36.25 unit=mm
